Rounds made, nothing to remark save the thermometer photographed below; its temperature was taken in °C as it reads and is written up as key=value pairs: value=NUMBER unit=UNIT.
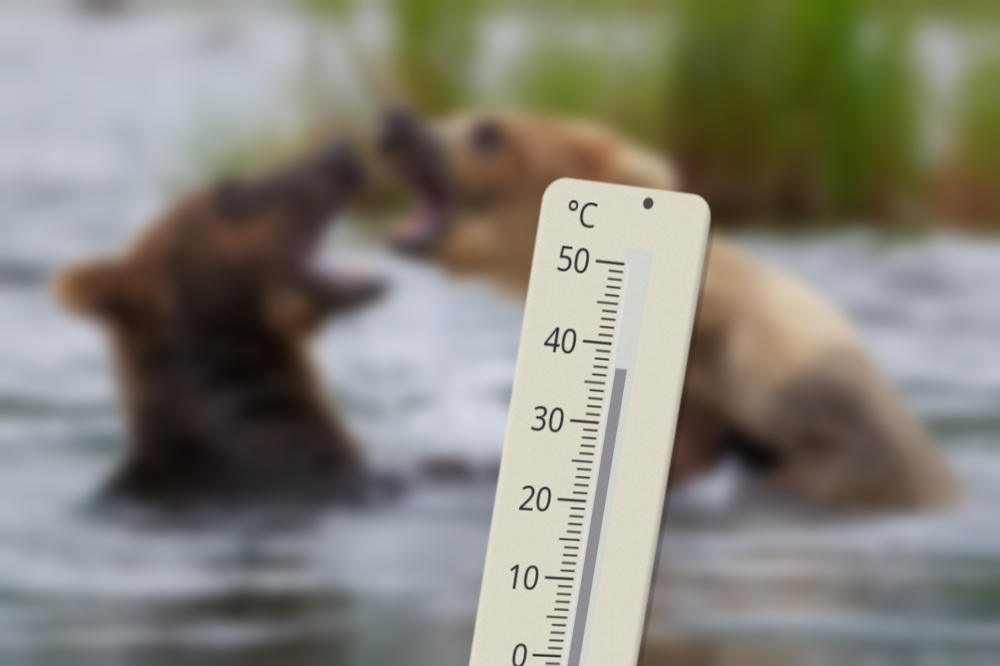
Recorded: value=37 unit=°C
